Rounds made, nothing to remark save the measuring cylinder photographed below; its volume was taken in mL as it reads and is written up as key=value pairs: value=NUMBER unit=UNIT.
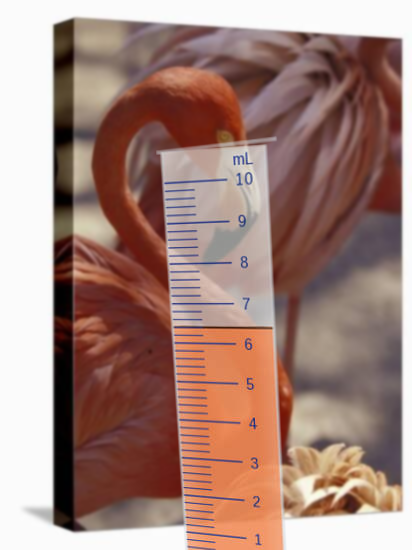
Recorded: value=6.4 unit=mL
